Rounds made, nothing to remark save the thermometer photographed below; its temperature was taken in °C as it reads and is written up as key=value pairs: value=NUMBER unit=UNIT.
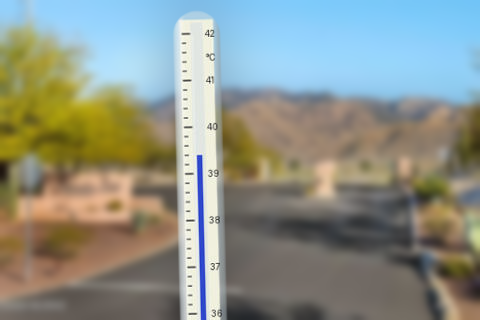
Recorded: value=39.4 unit=°C
